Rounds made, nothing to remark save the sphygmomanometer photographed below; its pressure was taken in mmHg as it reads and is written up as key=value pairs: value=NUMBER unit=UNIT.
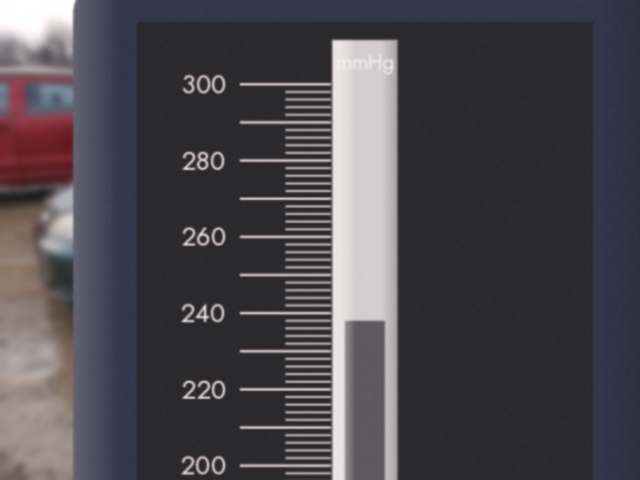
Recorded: value=238 unit=mmHg
